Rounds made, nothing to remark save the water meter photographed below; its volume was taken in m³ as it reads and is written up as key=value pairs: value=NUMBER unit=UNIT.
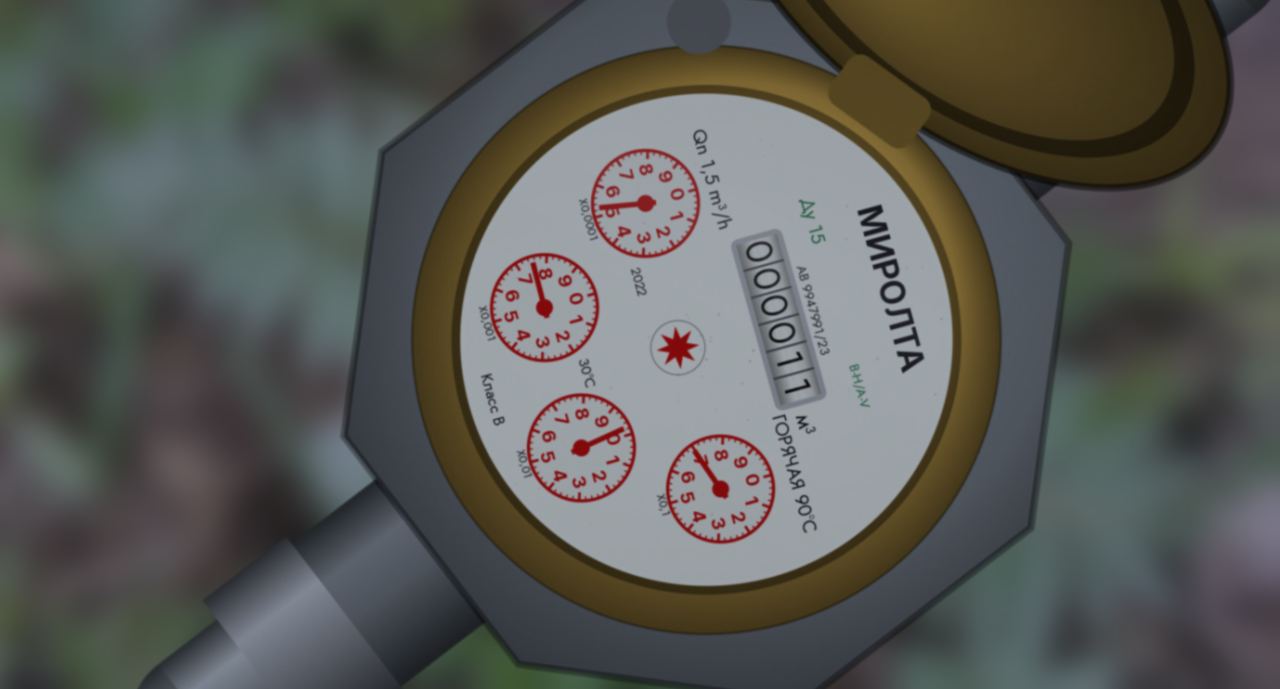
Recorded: value=11.6975 unit=m³
